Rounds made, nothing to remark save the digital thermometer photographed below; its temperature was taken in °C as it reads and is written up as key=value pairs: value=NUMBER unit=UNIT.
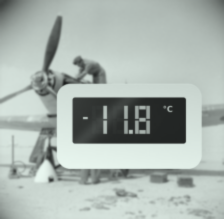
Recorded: value=-11.8 unit=°C
